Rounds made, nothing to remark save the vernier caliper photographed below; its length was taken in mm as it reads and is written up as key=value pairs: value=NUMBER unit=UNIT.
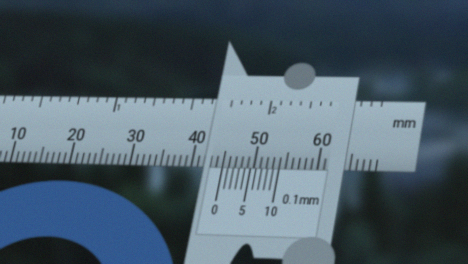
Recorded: value=45.0 unit=mm
